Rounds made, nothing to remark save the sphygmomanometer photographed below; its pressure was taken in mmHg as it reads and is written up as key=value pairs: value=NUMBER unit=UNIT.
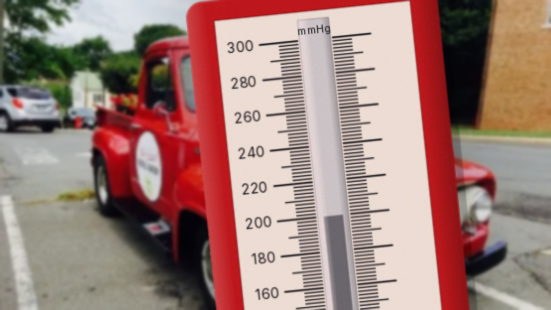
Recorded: value=200 unit=mmHg
